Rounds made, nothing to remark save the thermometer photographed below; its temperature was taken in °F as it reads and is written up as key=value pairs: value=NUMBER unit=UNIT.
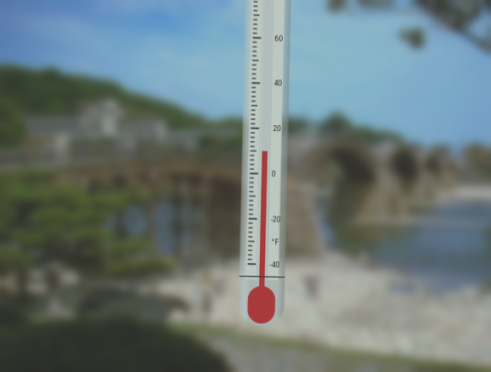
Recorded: value=10 unit=°F
